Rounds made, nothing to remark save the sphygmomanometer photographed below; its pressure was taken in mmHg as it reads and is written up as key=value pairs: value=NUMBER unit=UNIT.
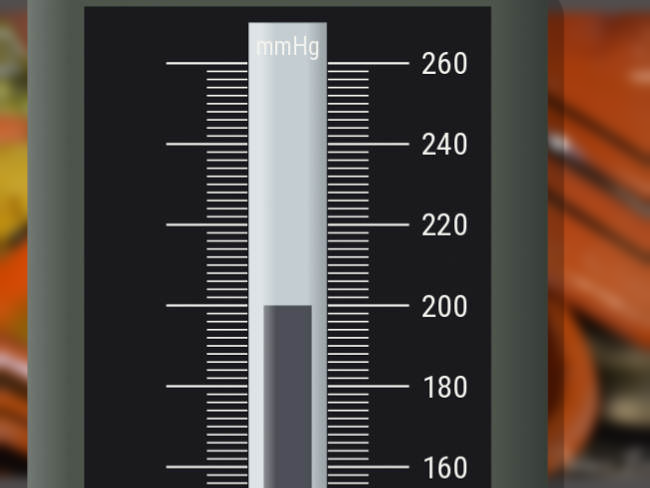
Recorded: value=200 unit=mmHg
